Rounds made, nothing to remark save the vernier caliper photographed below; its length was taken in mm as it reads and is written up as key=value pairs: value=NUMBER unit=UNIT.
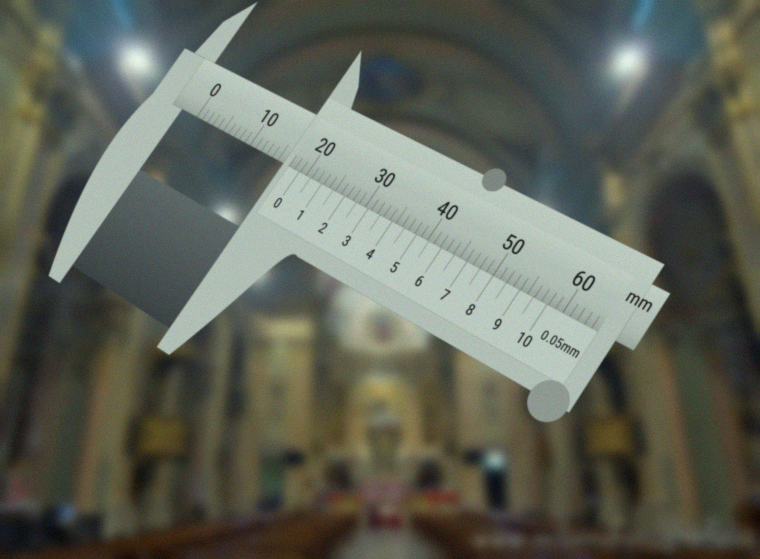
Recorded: value=18.8 unit=mm
